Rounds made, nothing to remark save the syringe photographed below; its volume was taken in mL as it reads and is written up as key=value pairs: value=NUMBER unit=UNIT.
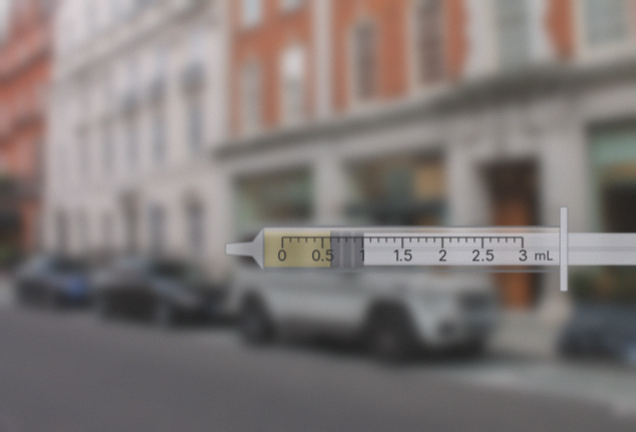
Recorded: value=0.6 unit=mL
